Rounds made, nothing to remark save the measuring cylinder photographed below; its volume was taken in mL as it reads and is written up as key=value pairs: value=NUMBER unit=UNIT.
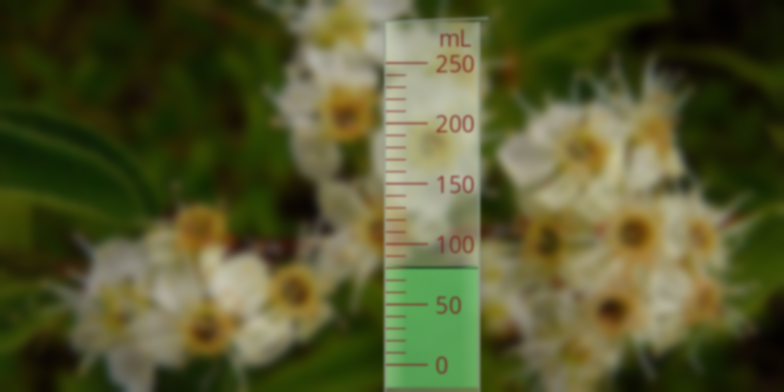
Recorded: value=80 unit=mL
